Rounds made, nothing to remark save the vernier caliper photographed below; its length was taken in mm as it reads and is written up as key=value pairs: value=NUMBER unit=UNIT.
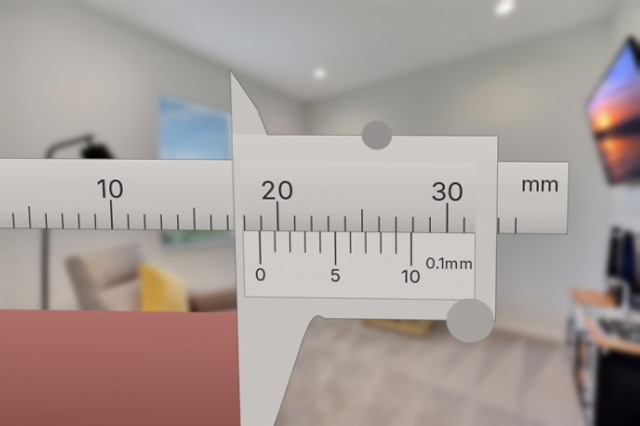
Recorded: value=18.9 unit=mm
